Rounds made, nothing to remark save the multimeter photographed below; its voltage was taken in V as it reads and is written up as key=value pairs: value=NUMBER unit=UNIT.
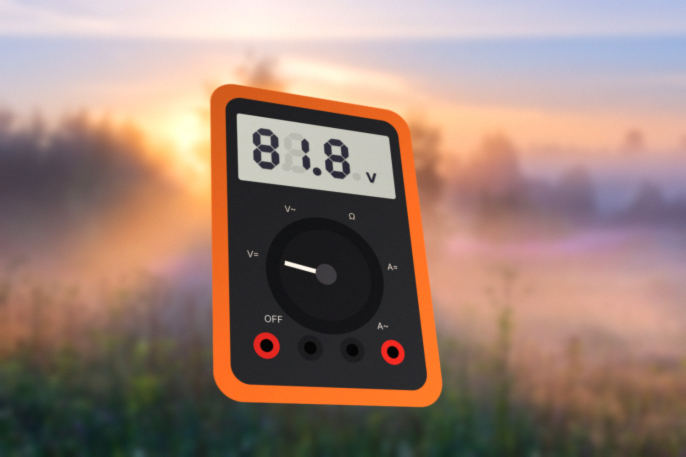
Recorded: value=81.8 unit=V
